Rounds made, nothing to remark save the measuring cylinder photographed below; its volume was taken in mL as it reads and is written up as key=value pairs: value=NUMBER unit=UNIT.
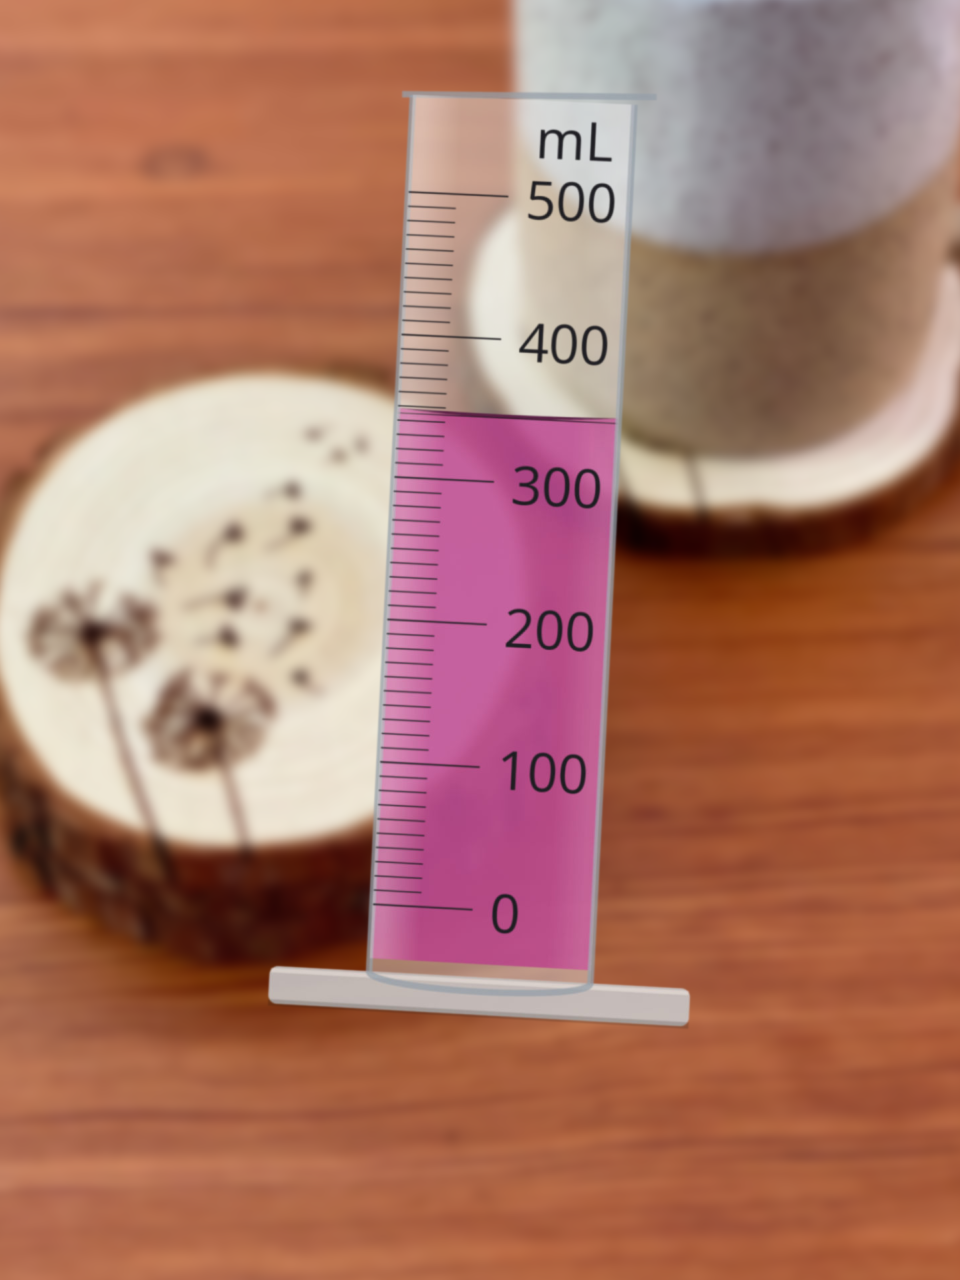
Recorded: value=345 unit=mL
